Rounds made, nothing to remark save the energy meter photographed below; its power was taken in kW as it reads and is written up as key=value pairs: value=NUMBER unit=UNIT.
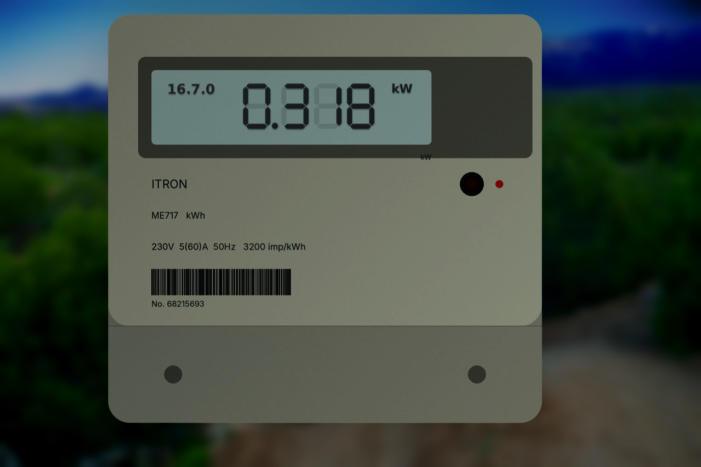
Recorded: value=0.318 unit=kW
